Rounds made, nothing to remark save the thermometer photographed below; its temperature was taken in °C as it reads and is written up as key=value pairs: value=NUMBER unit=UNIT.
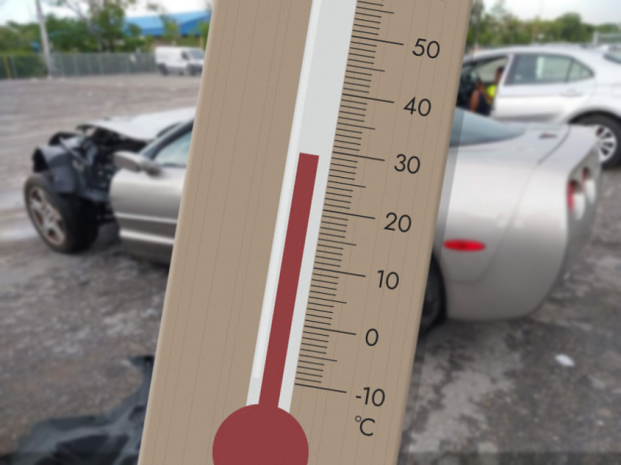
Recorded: value=29 unit=°C
